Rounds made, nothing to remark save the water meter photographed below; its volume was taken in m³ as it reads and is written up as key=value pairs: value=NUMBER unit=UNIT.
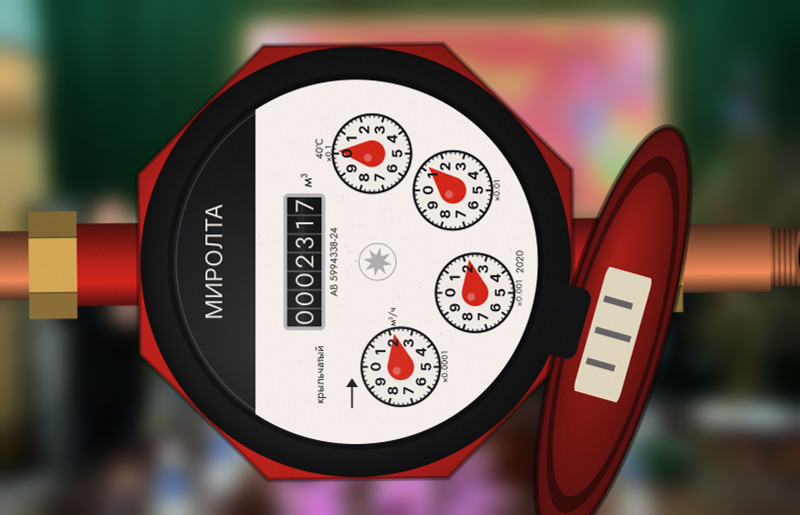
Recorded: value=2317.0122 unit=m³
